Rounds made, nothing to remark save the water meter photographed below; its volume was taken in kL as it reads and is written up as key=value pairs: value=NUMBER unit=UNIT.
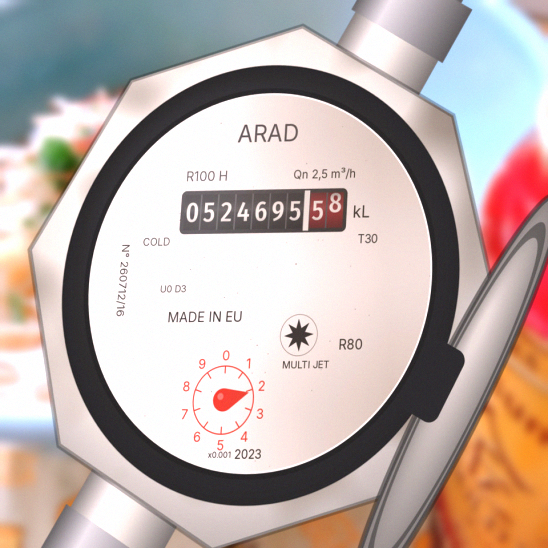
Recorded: value=524695.582 unit=kL
